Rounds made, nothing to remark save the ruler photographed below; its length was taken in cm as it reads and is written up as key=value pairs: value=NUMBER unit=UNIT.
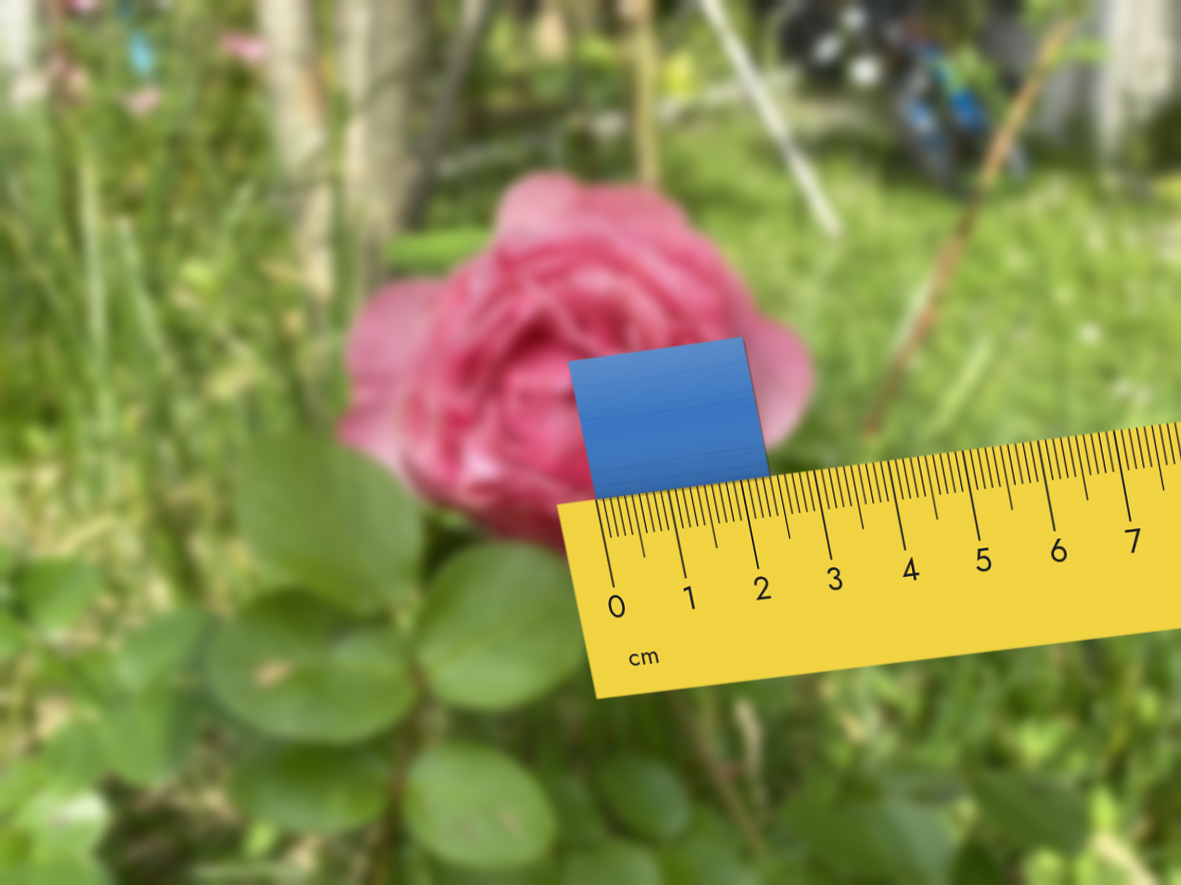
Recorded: value=2.4 unit=cm
